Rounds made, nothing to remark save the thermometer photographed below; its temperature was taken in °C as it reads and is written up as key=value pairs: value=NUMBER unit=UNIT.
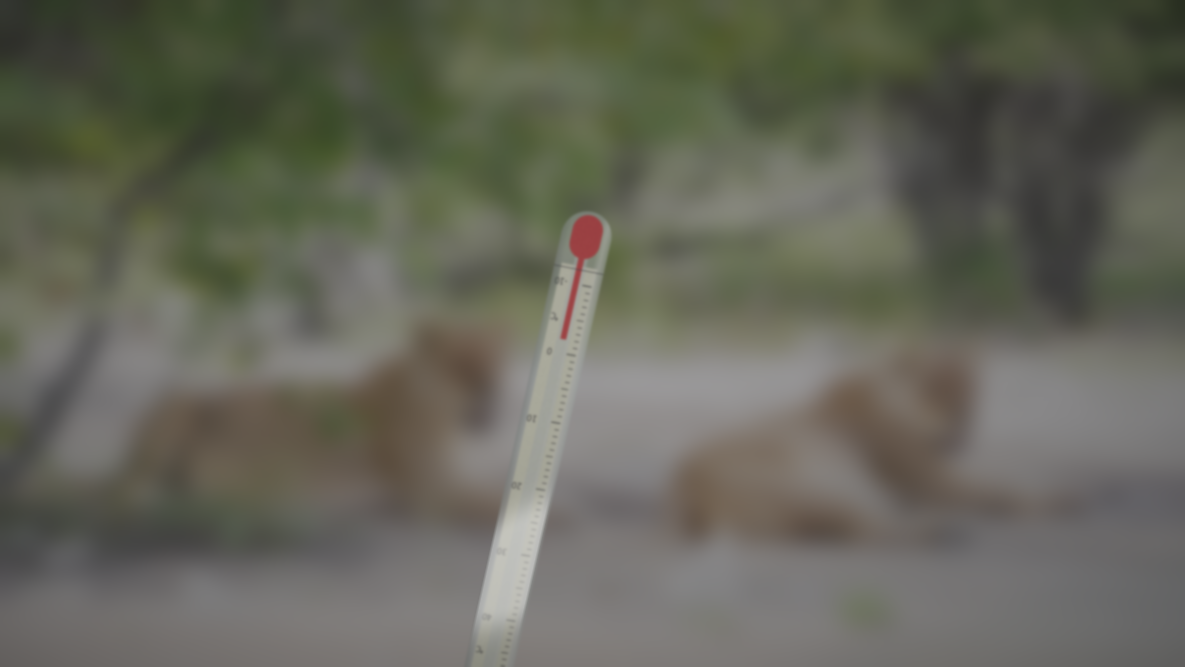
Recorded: value=-2 unit=°C
